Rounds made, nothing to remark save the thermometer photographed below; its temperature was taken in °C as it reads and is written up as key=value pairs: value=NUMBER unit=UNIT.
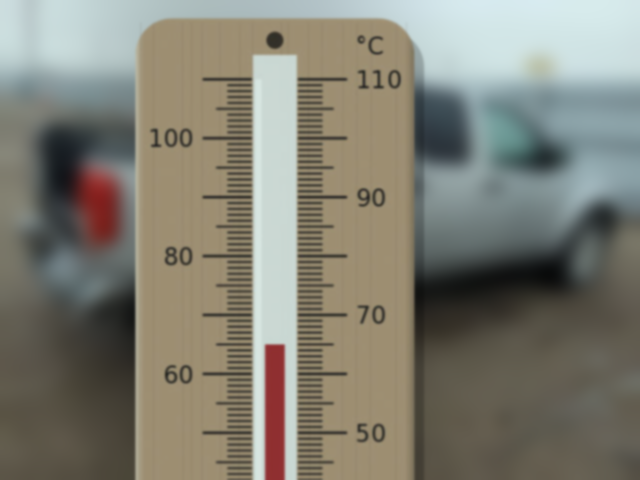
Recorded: value=65 unit=°C
